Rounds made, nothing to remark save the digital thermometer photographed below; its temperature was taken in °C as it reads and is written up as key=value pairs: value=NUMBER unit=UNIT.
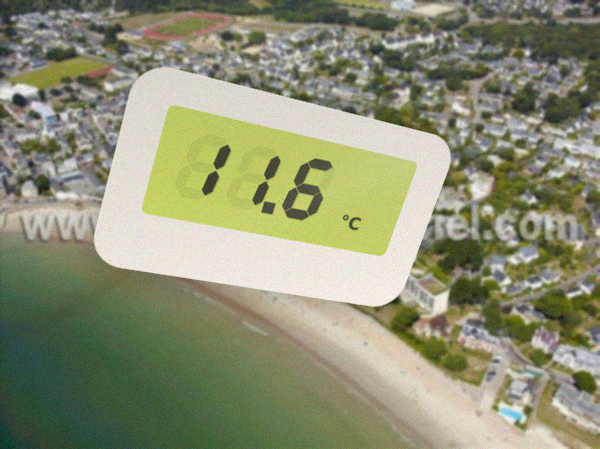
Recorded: value=11.6 unit=°C
